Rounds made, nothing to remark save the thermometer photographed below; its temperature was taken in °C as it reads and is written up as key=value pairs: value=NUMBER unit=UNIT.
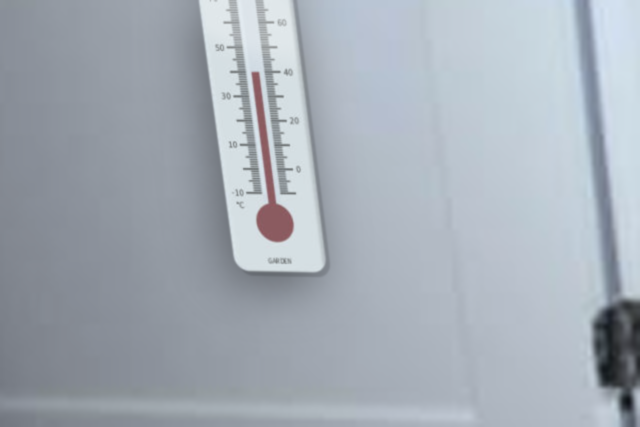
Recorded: value=40 unit=°C
